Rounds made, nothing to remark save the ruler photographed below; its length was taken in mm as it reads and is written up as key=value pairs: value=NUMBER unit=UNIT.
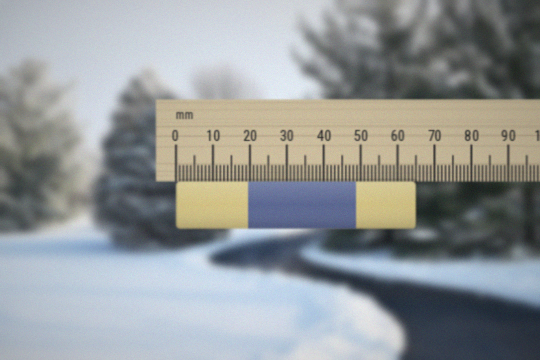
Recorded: value=65 unit=mm
